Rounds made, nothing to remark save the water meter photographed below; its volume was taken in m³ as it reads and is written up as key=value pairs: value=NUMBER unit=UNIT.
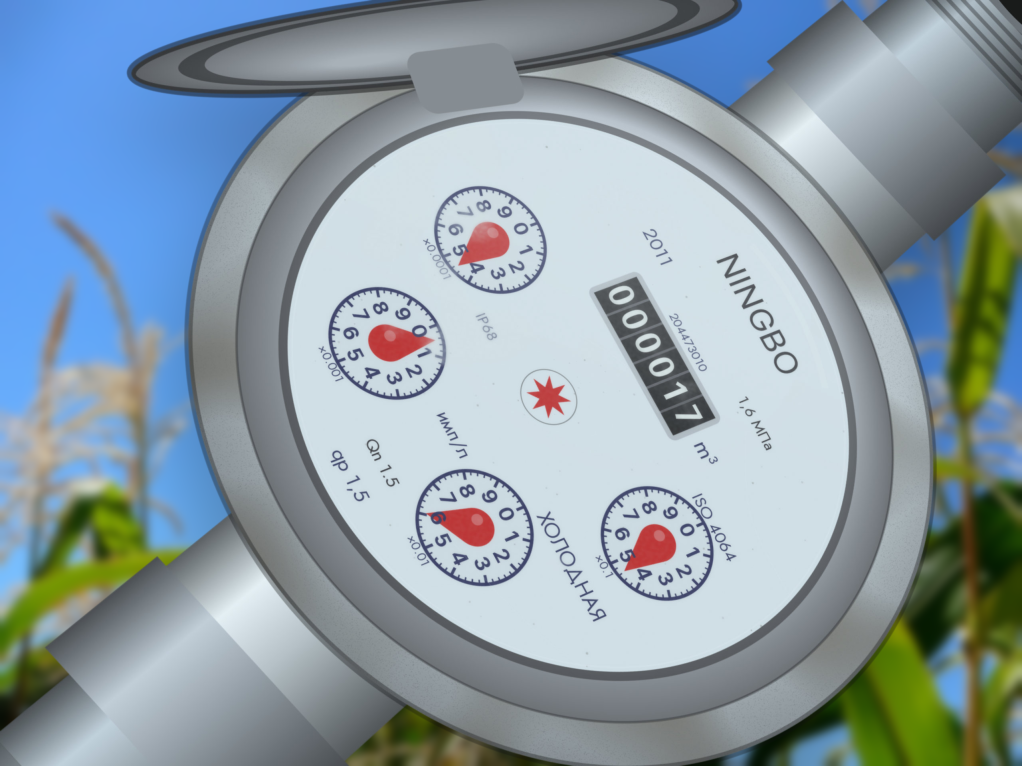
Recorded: value=17.4604 unit=m³
